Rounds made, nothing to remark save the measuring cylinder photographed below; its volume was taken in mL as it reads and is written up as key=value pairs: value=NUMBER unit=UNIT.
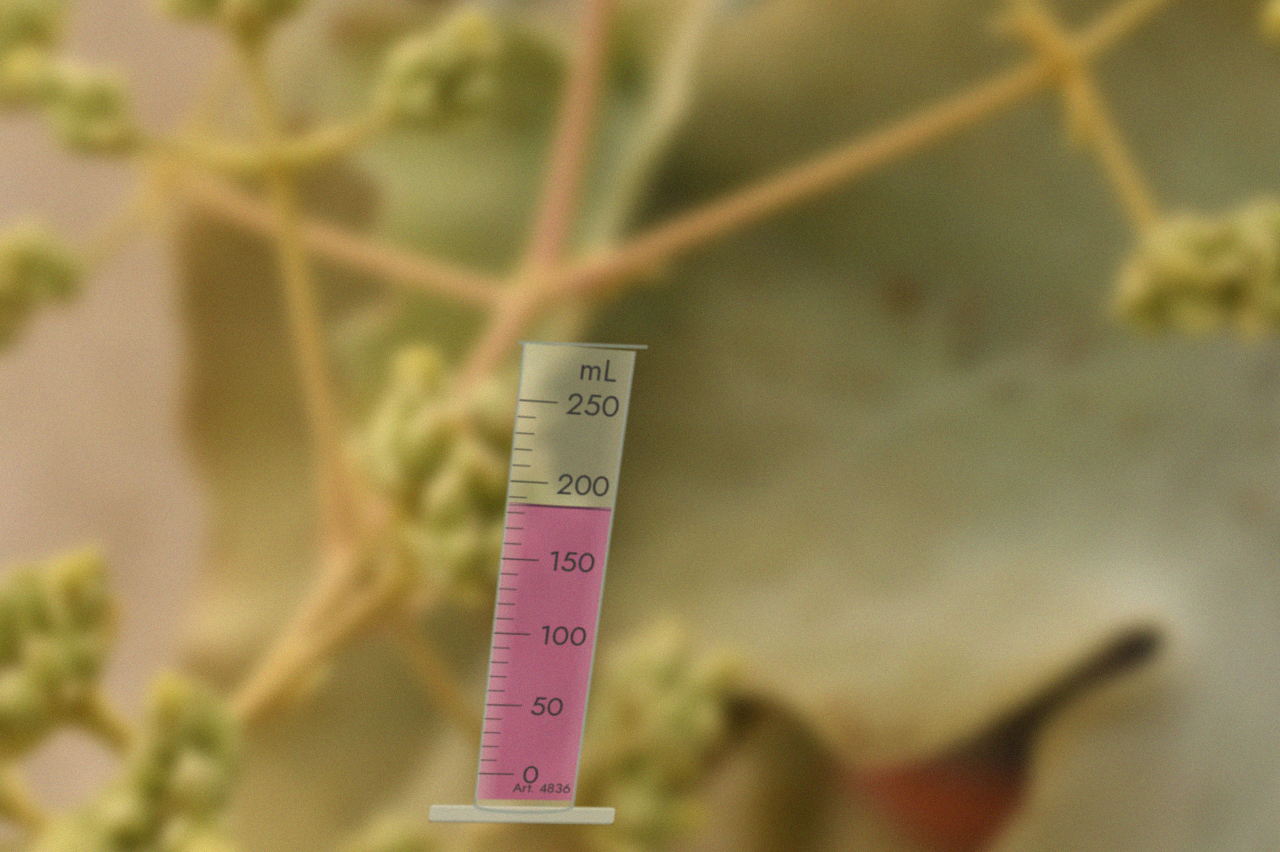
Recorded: value=185 unit=mL
